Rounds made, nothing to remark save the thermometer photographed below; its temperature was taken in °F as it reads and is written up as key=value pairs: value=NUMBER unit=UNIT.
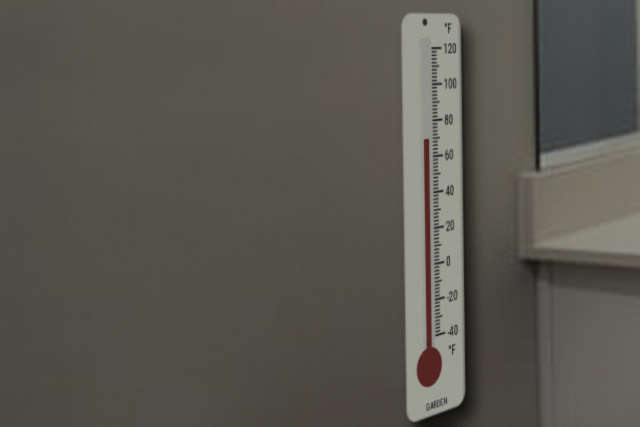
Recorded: value=70 unit=°F
